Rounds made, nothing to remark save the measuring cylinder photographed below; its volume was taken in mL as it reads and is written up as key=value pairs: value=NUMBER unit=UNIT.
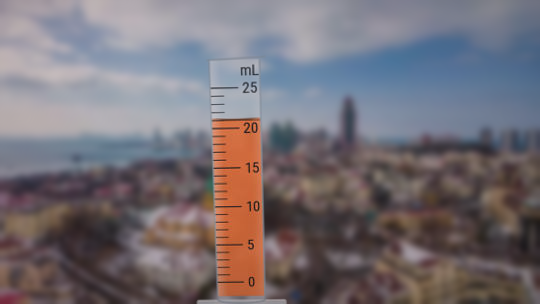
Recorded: value=21 unit=mL
